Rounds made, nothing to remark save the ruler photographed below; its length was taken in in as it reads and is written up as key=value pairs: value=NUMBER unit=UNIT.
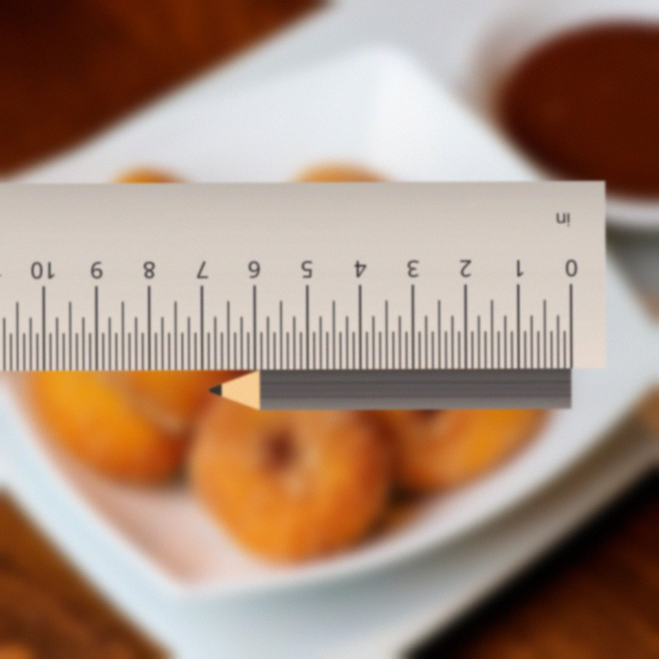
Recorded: value=6.875 unit=in
